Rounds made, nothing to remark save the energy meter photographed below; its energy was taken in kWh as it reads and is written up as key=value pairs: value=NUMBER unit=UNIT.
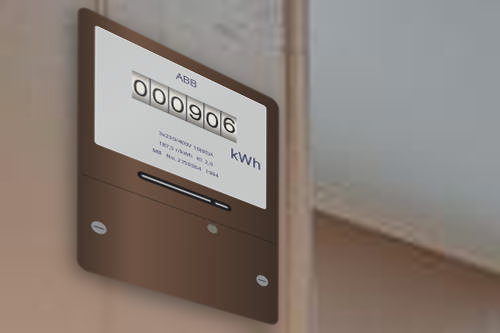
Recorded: value=906 unit=kWh
